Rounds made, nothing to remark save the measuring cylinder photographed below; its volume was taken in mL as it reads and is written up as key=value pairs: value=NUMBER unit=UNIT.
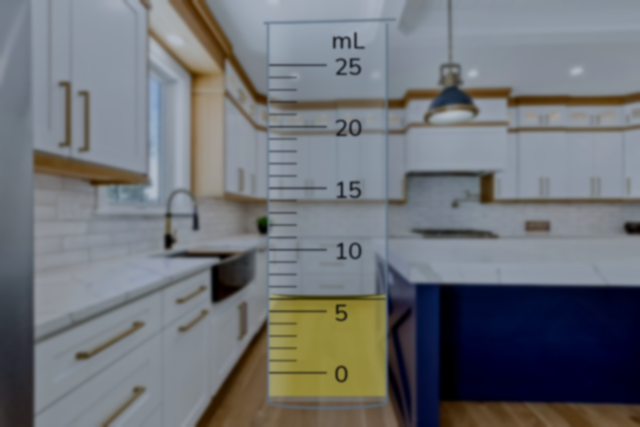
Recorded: value=6 unit=mL
